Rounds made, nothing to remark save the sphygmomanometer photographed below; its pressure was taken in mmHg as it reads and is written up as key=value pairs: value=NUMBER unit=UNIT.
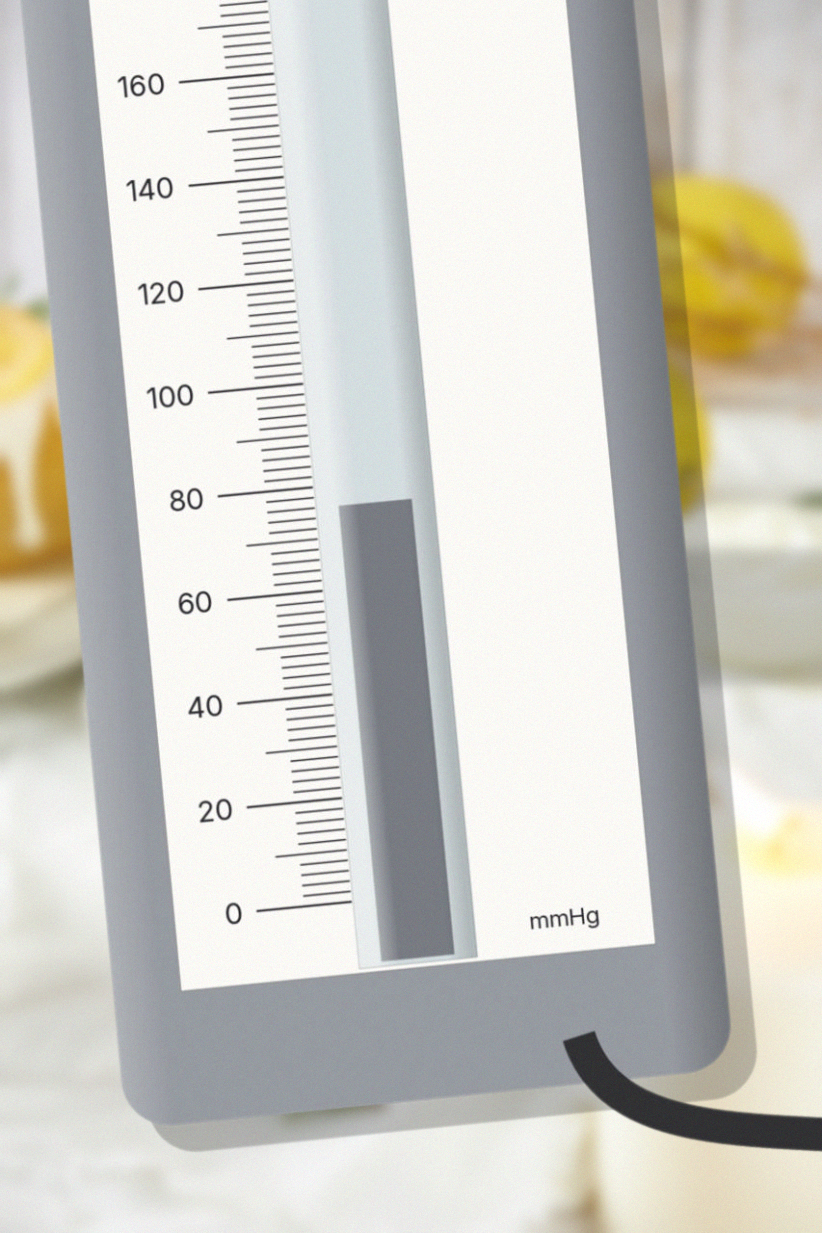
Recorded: value=76 unit=mmHg
